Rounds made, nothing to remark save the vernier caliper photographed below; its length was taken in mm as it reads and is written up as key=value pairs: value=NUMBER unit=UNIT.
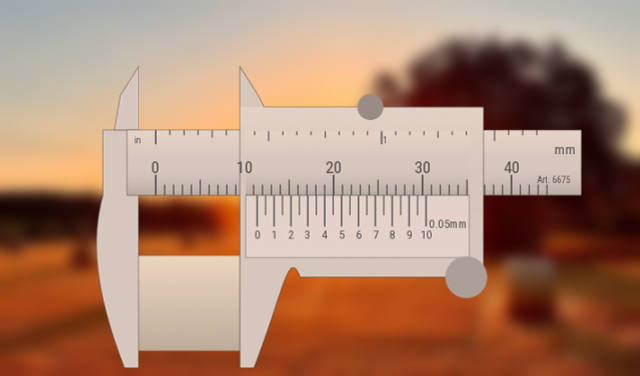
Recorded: value=11.4 unit=mm
